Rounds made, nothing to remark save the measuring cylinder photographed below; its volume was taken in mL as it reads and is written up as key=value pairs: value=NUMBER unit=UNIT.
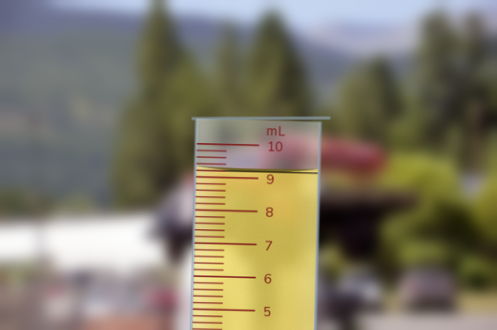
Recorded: value=9.2 unit=mL
